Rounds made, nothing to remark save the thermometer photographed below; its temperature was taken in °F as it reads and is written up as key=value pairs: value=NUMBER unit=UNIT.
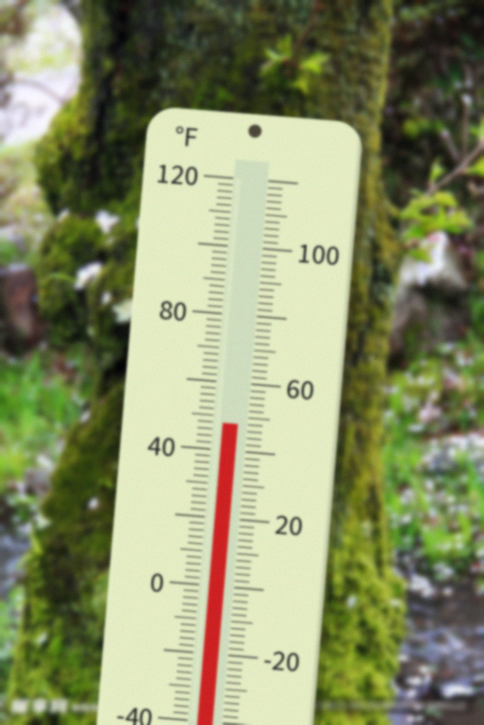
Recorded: value=48 unit=°F
